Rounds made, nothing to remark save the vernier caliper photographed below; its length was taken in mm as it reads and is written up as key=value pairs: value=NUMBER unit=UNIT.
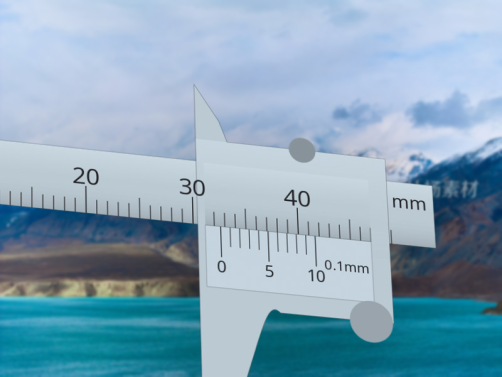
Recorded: value=32.6 unit=mm
